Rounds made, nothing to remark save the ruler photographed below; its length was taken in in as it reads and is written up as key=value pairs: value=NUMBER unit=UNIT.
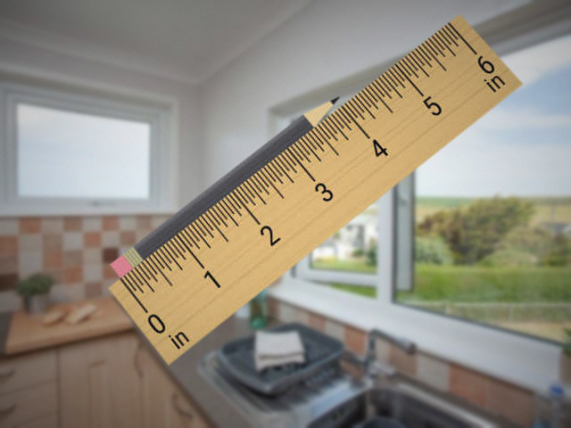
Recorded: value=4.0625 unit=in
